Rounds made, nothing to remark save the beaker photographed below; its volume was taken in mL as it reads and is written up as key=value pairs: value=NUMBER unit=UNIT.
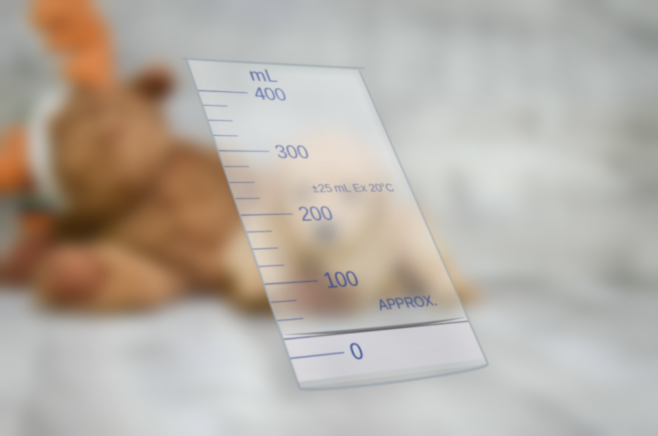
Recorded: value=25 unit=mL
